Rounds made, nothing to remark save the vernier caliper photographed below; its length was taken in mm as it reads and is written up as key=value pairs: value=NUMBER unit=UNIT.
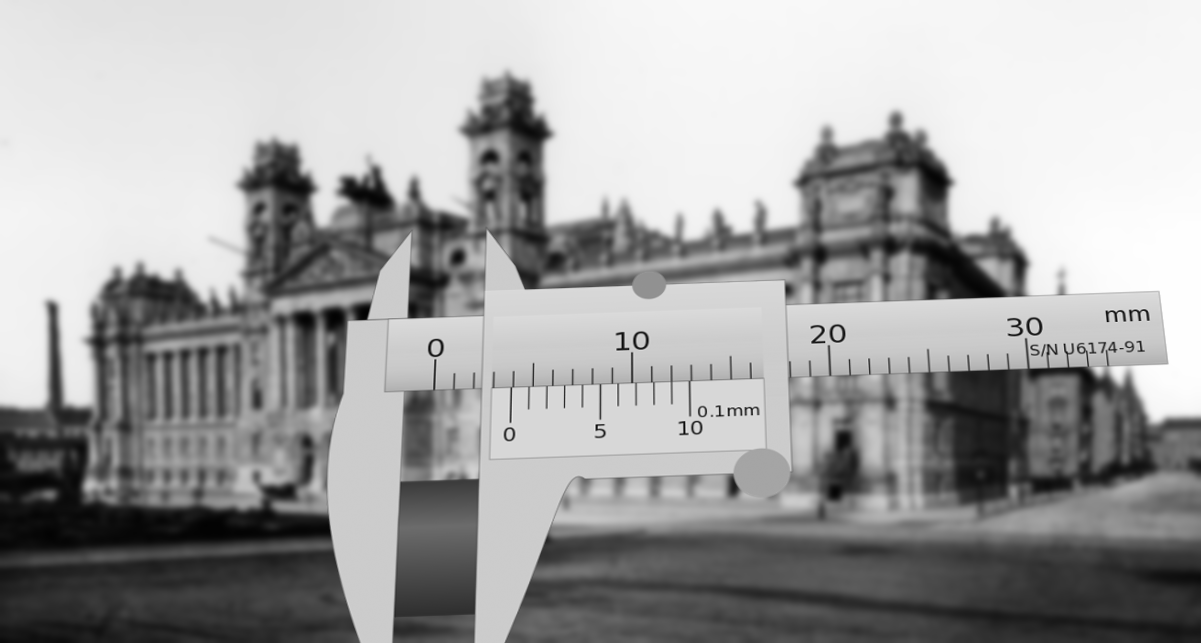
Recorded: value=3.9 unit=mm
